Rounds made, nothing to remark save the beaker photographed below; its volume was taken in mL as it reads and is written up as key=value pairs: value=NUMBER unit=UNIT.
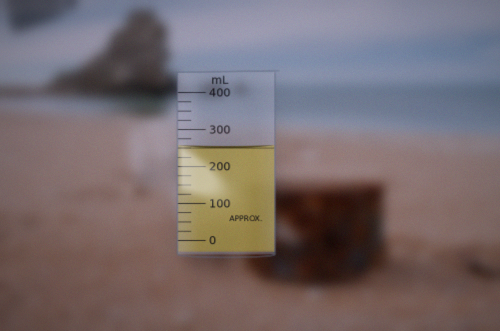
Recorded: value=250 unit=mL
